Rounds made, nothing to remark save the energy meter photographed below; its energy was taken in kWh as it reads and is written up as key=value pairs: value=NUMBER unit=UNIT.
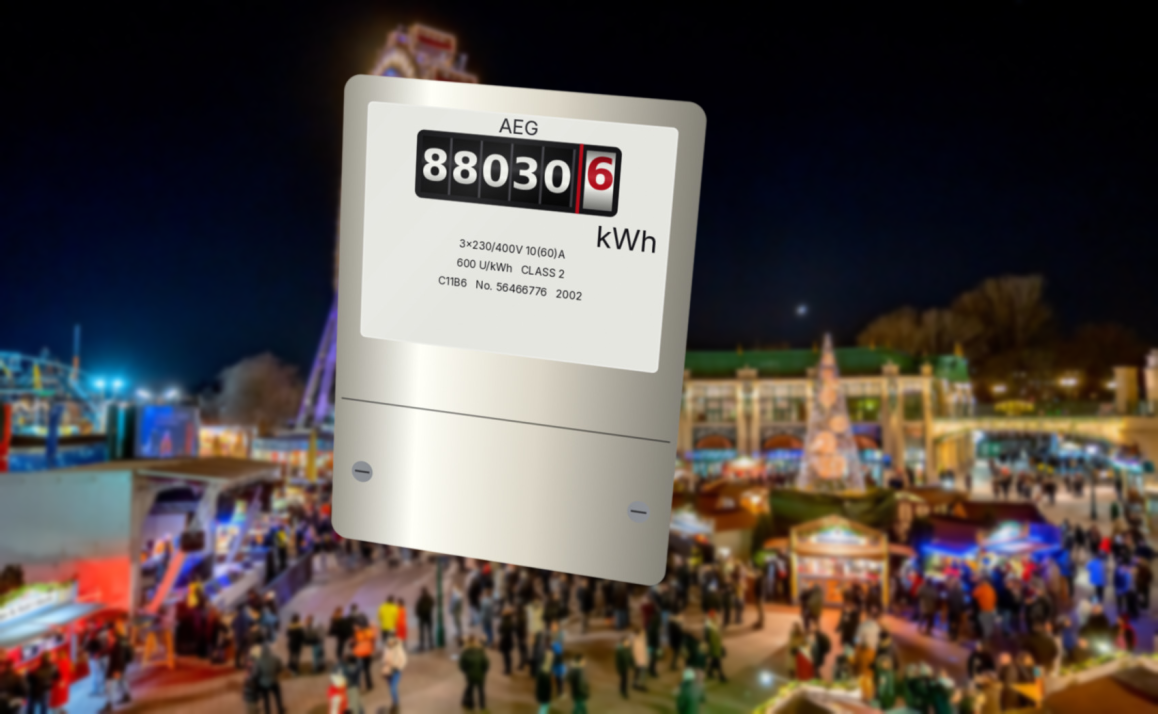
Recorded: value=88030.6 unit=kWh
